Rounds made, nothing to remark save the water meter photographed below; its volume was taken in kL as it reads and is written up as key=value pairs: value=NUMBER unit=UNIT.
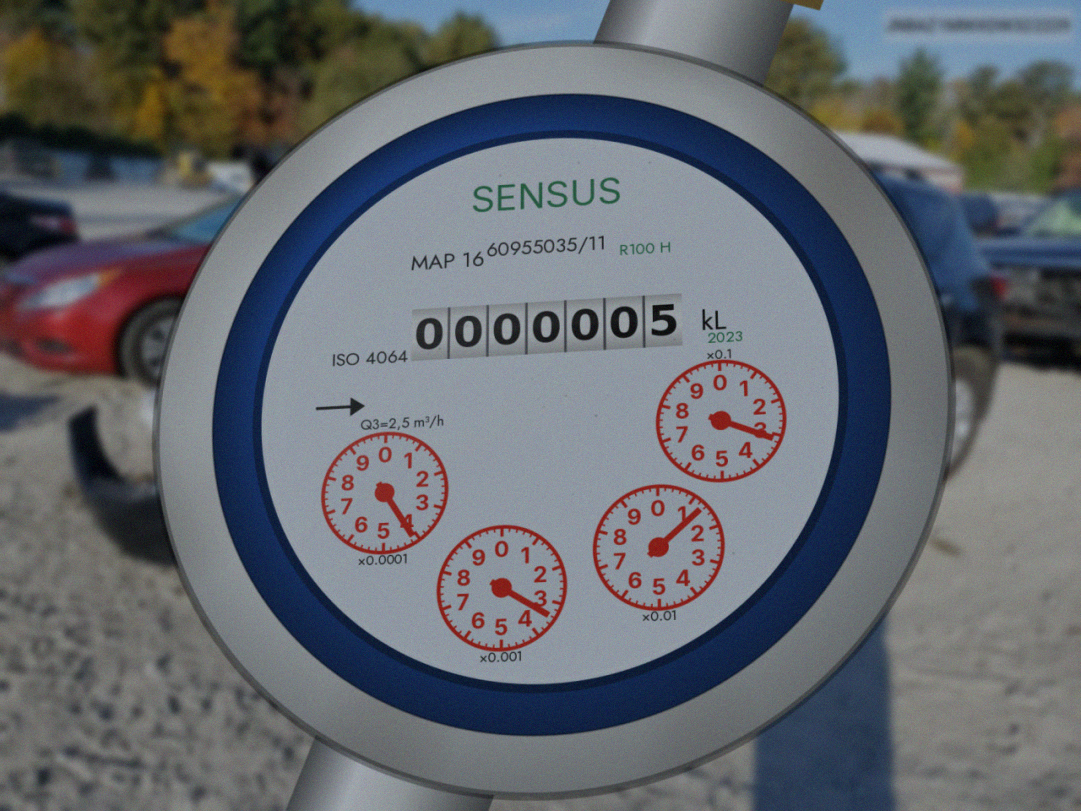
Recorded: value=5.3134 unit=kL
